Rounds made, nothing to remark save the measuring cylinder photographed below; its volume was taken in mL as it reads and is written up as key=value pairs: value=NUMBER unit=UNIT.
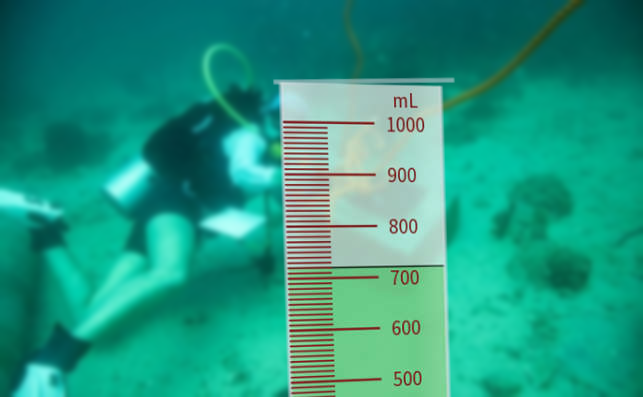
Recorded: value=720 unit=mL
